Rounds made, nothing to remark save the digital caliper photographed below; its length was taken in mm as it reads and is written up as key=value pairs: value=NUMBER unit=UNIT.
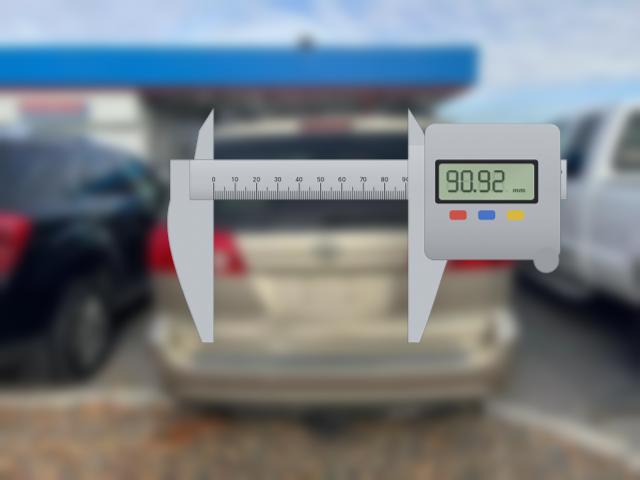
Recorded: value=90.92 unit=mm
